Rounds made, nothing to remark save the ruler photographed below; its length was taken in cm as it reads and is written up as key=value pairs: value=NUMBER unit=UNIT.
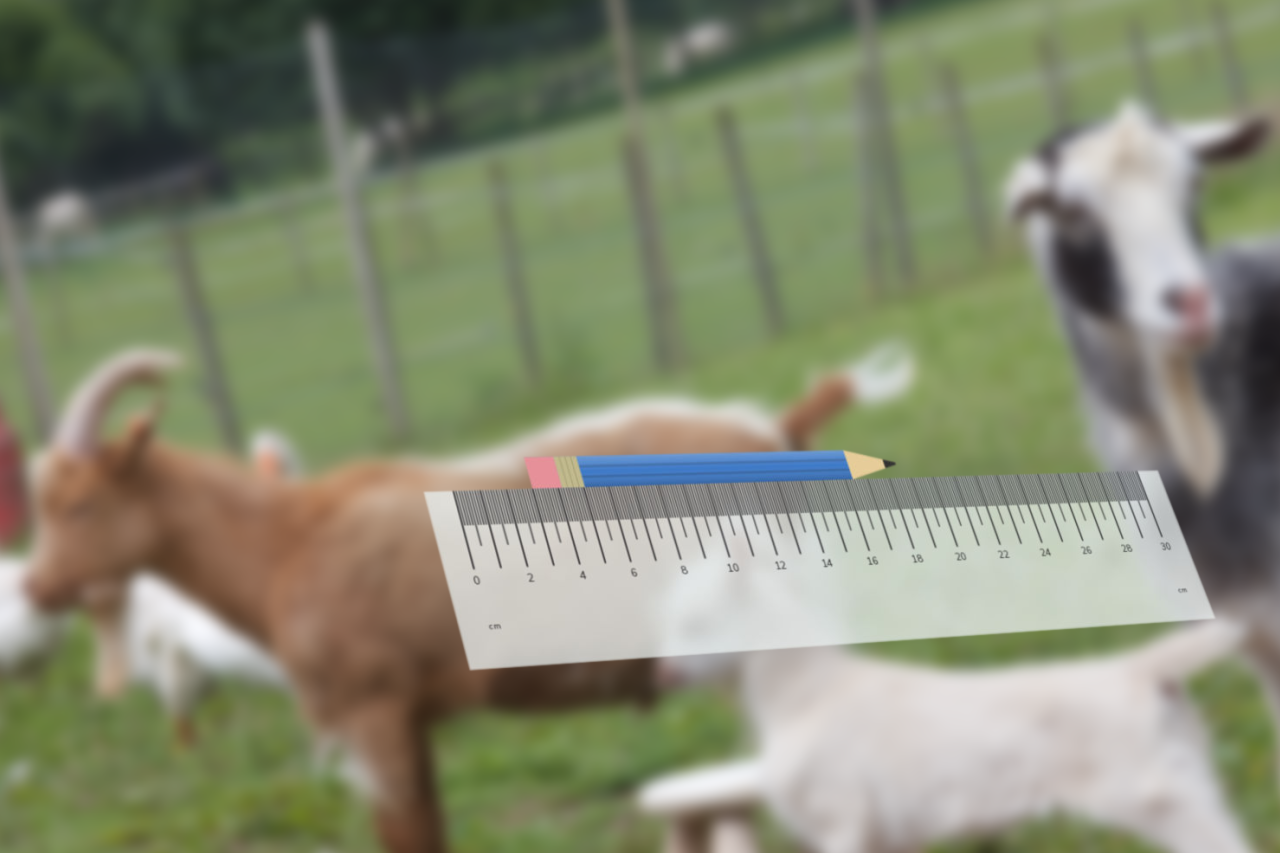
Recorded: value=15.5 unit=cm
